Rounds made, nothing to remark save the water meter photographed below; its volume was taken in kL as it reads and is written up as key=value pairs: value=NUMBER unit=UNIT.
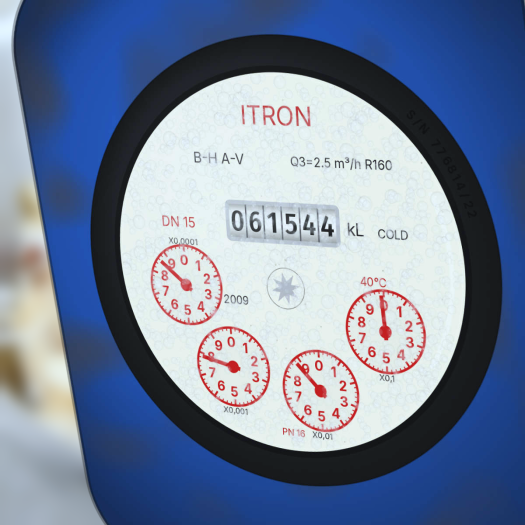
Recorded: value=61543.9878 unit=kL
